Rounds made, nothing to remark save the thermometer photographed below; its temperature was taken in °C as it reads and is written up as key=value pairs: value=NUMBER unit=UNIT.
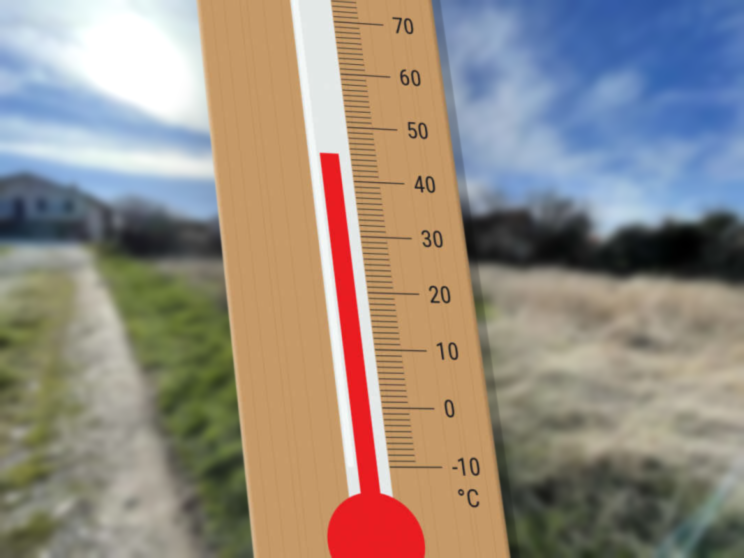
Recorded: value=45 unit=°C
